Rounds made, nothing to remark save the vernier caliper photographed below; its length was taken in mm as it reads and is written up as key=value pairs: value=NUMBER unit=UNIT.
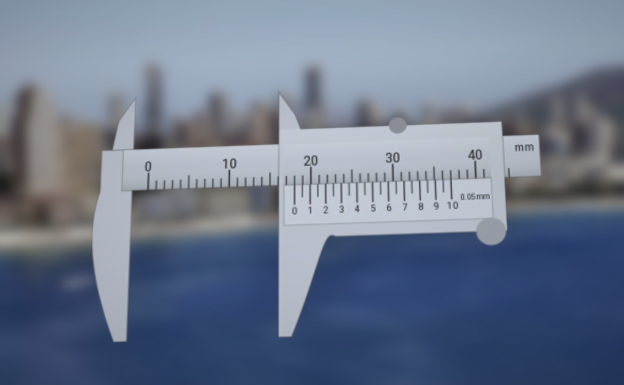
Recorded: value=18.0 unit=mm
